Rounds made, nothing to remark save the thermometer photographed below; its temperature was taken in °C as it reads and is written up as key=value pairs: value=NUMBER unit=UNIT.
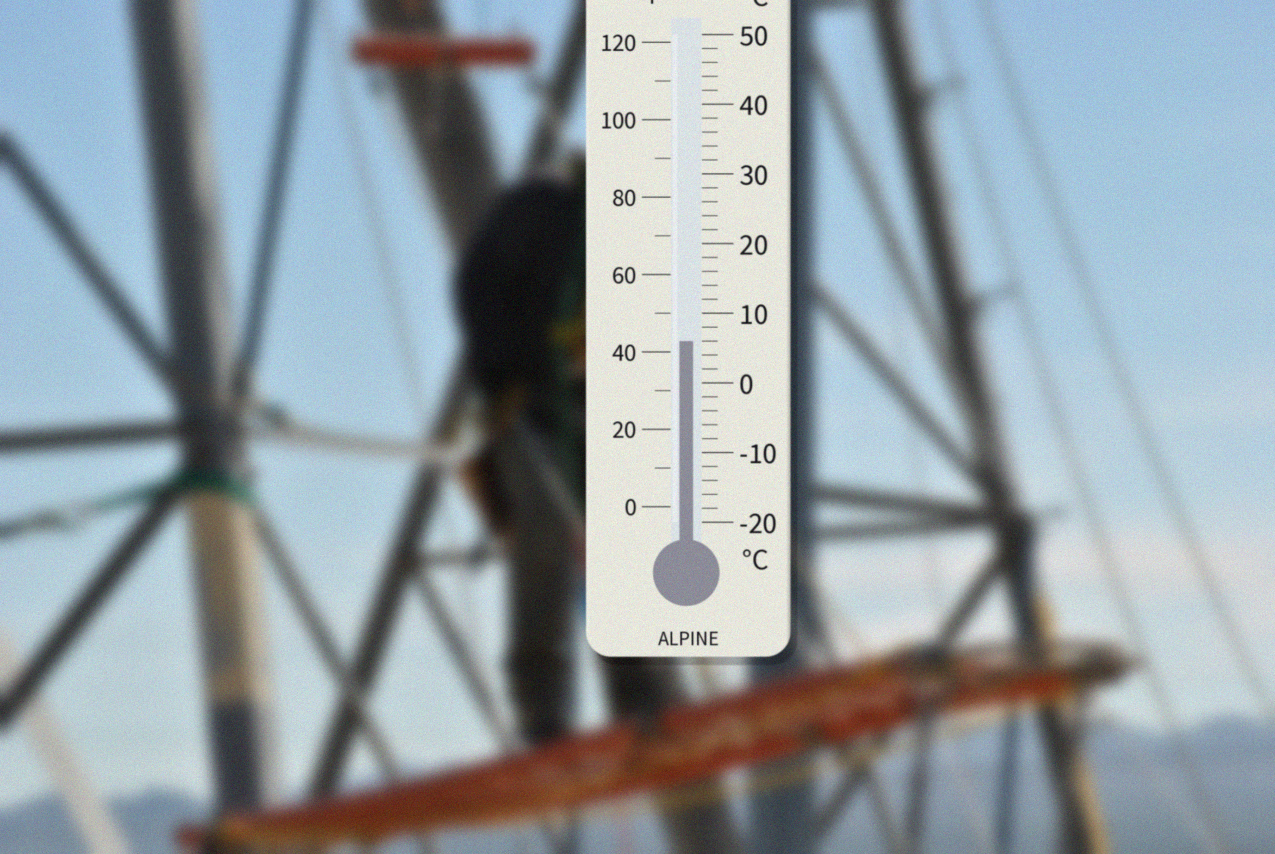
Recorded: value=6 unit=°C
